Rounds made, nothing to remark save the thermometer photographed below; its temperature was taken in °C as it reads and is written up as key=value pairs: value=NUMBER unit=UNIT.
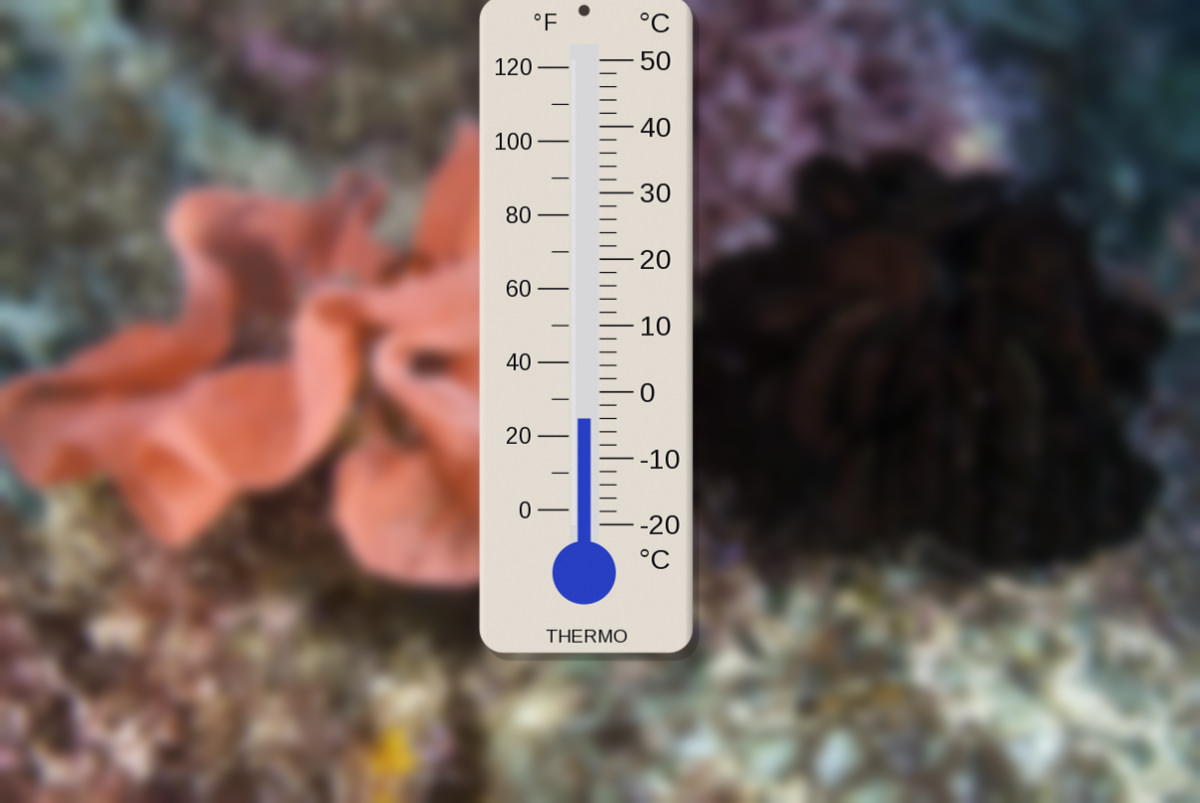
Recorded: value=-4 unit=°C
